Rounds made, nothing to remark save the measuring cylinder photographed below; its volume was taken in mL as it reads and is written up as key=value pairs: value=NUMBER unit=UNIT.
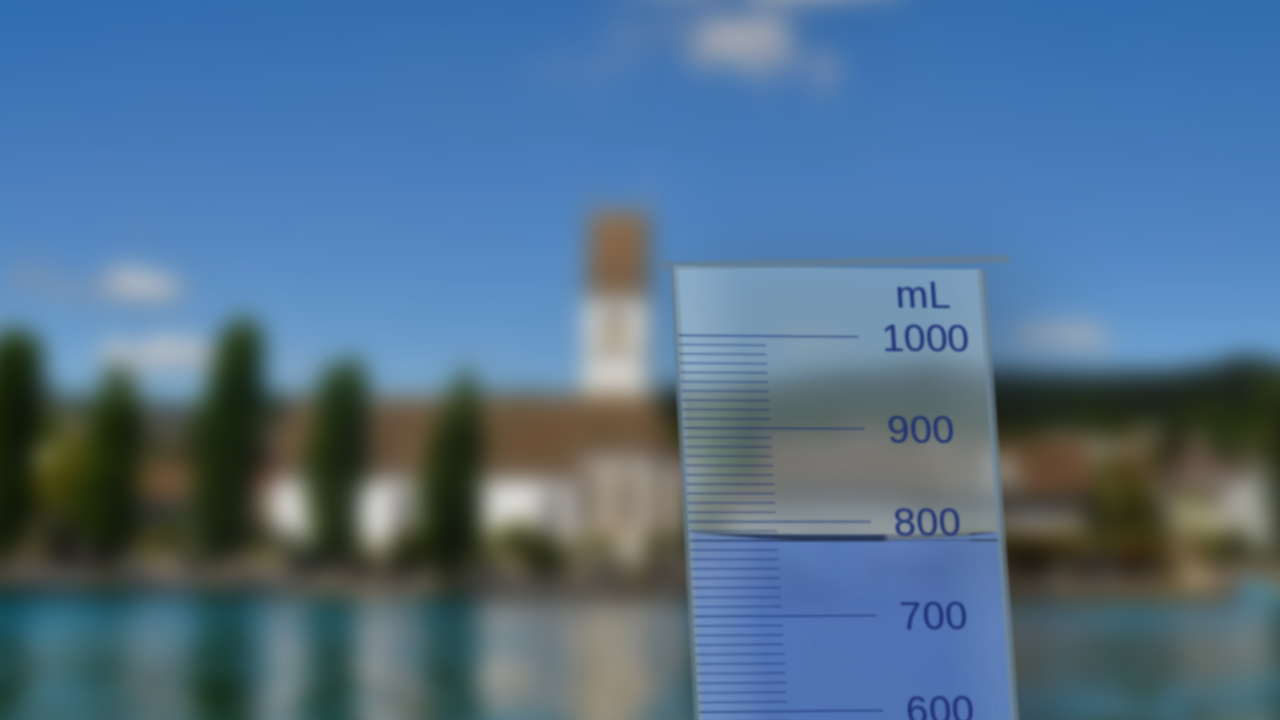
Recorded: value=780 unit=mL
